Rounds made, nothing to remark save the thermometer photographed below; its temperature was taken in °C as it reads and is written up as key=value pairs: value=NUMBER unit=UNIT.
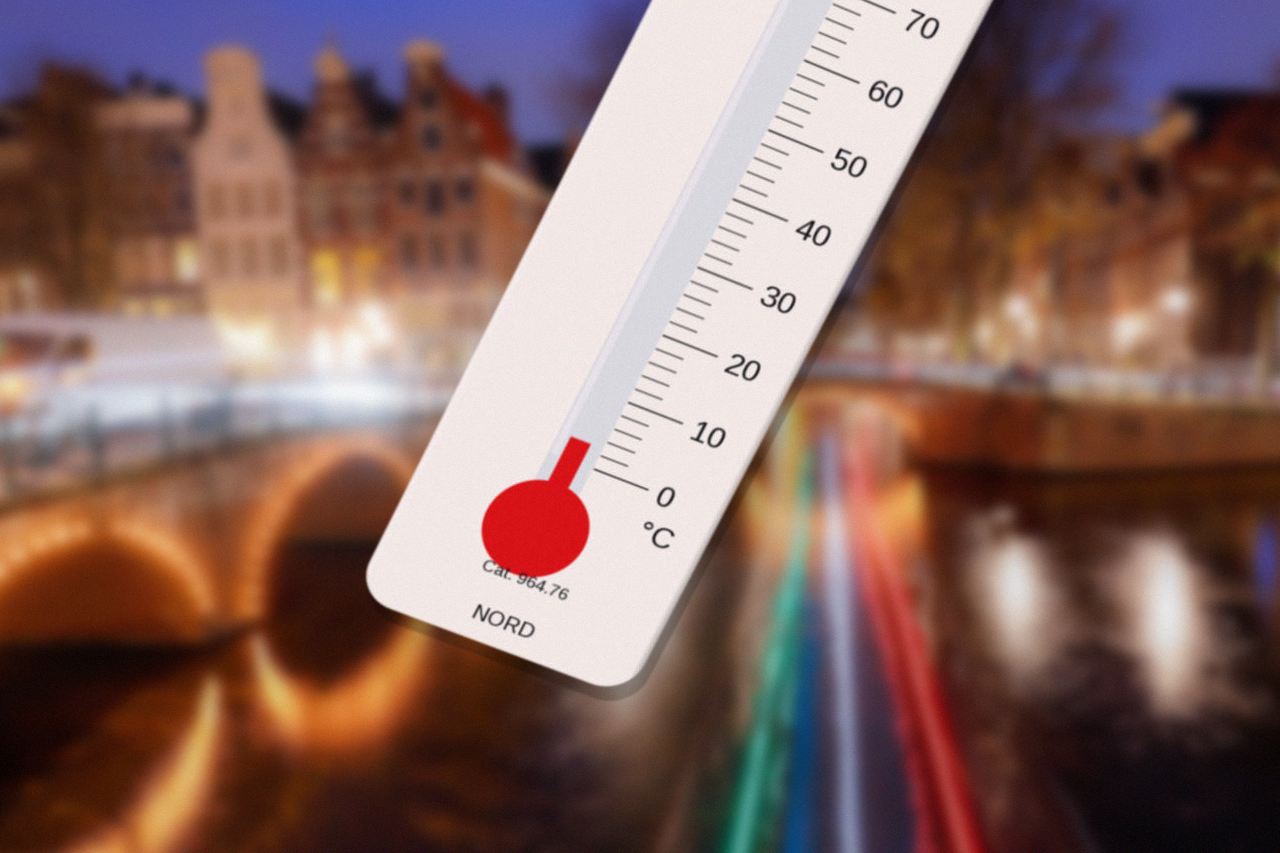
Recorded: value=3 unit=°C
